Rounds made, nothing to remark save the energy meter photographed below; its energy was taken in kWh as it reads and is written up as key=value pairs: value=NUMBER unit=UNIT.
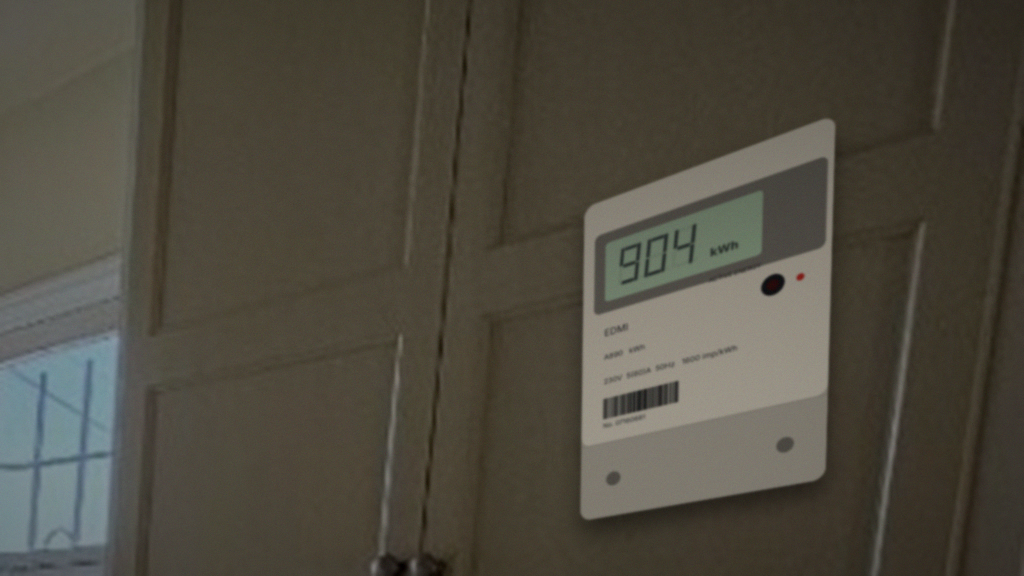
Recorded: value=904 unit=kWh
